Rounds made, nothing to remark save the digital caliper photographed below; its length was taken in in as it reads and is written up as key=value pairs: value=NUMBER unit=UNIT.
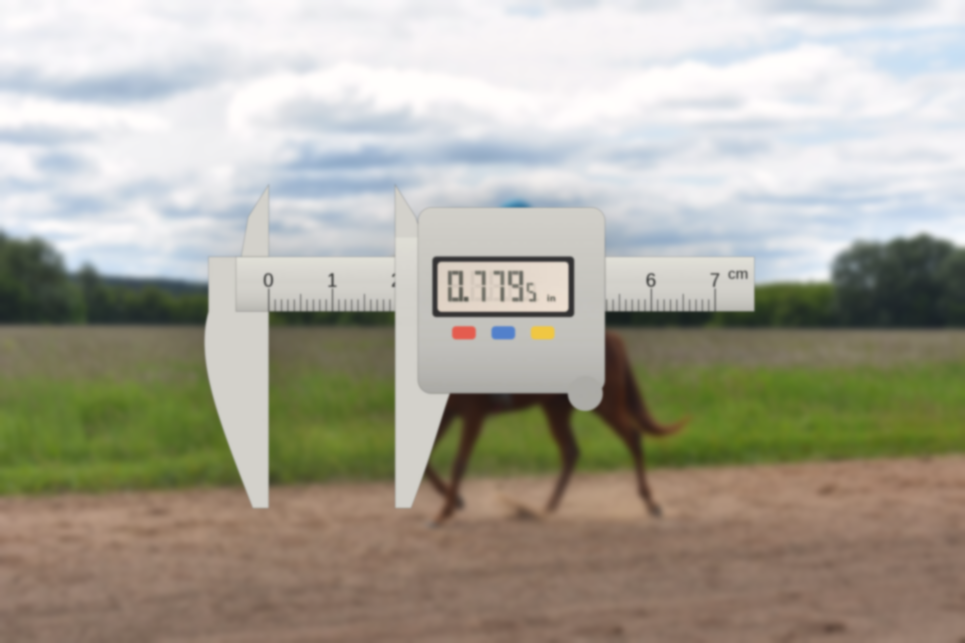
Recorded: value=0.7795 unit=in
